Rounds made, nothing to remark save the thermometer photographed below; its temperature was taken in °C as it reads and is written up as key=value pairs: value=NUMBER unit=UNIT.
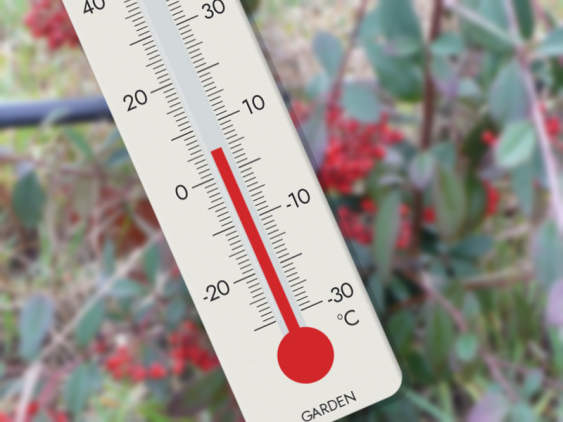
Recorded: value=5 unit=°C
